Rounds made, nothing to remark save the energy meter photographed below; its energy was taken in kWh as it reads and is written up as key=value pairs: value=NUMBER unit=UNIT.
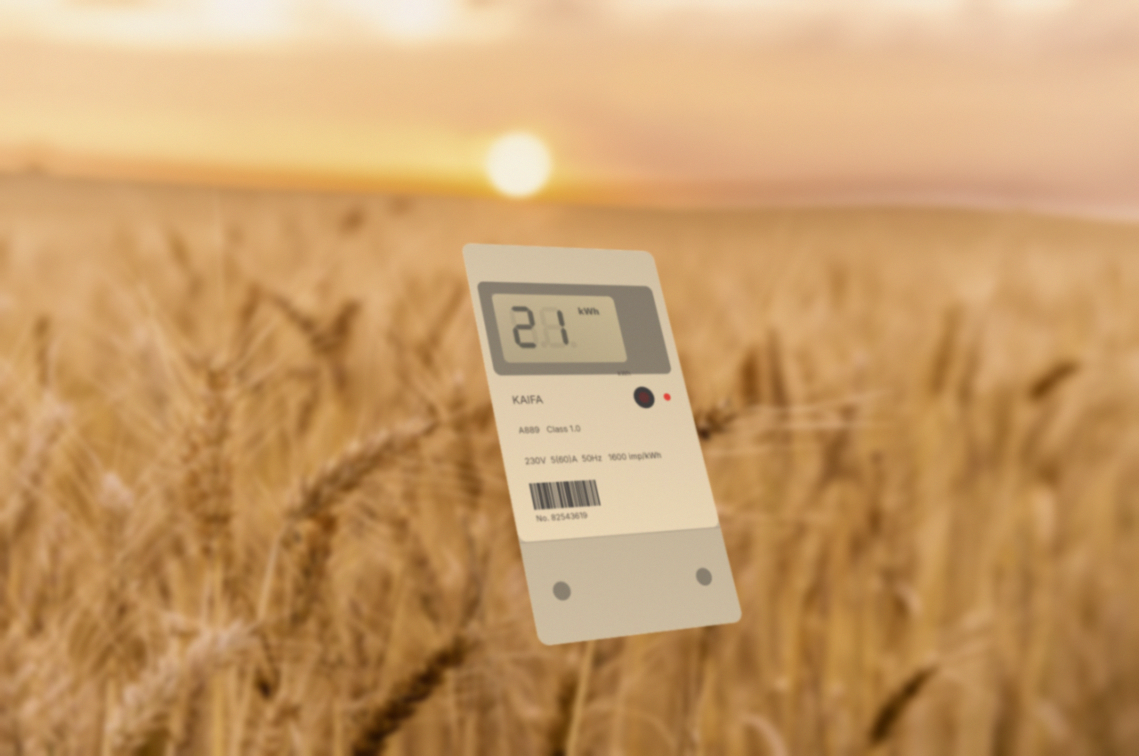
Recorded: value=21 unit=kWh
